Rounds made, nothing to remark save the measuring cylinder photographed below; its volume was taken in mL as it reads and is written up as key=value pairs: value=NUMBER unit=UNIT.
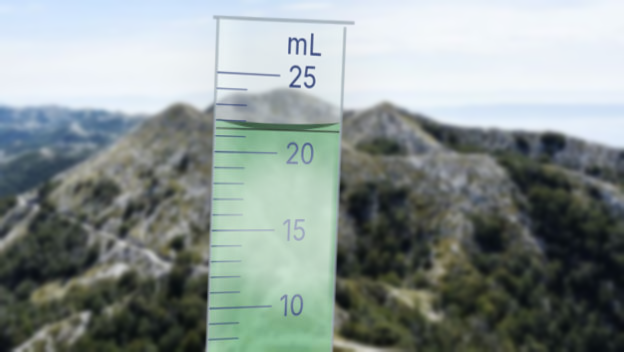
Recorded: value=21.5 unit=mL
